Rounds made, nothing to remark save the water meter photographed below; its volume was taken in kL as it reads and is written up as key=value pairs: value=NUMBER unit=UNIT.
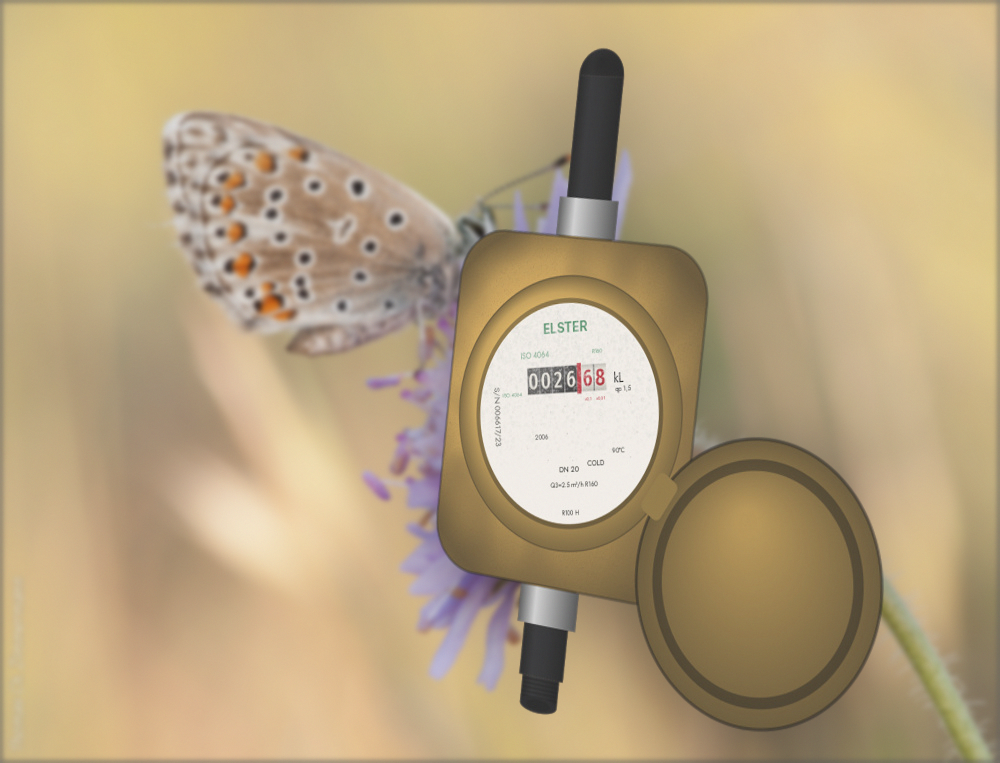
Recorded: value=26.68 unit=kL
